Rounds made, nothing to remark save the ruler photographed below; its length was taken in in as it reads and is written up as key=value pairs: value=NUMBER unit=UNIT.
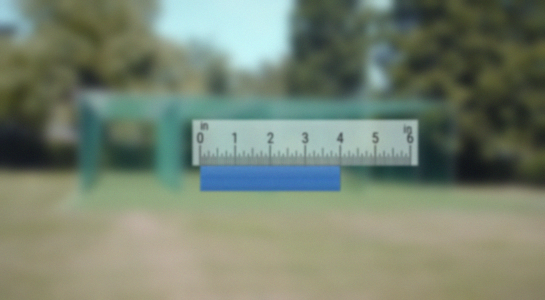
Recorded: value=4 unit=in
